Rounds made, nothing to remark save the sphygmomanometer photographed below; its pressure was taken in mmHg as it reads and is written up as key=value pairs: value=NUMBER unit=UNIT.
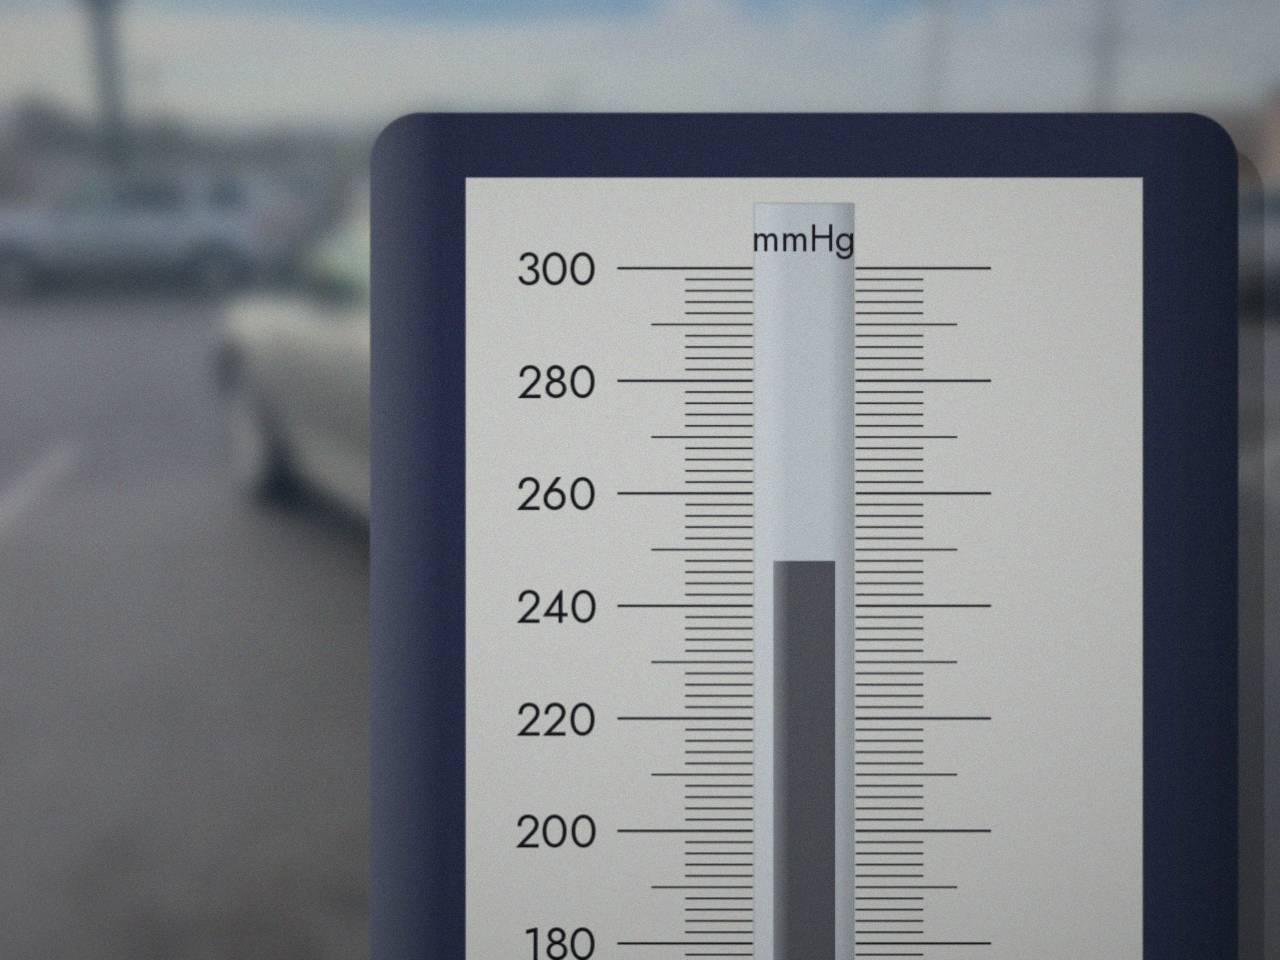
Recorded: value=248 unit=mmHg
